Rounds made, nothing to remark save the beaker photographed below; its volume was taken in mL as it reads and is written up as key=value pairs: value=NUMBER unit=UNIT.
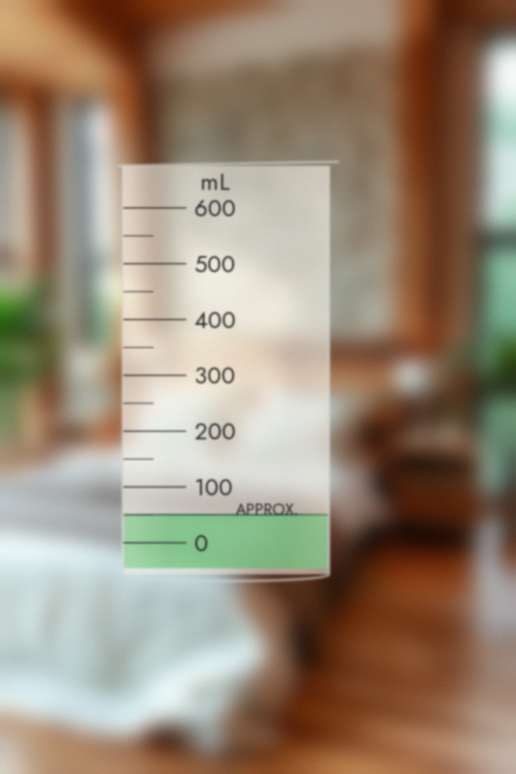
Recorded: value=50 unit=mL
